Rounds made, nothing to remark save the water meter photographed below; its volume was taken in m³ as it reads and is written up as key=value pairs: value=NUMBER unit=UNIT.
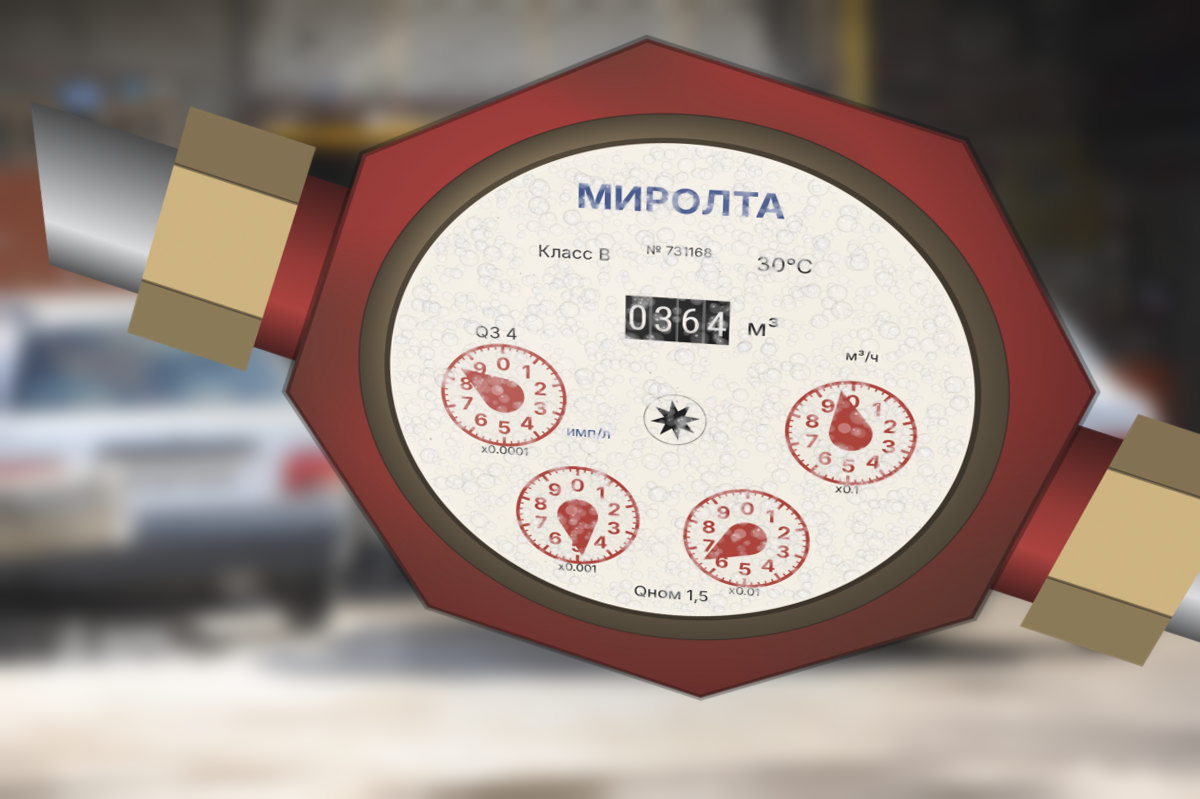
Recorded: value=363.9648 unit=m³
